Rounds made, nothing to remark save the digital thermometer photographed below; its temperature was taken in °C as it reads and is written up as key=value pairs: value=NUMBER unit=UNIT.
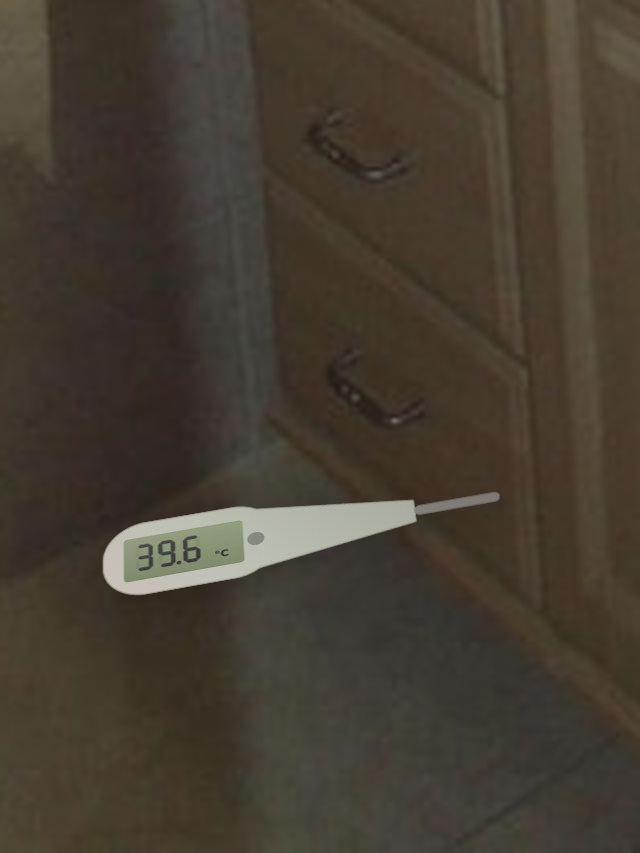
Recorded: value=39.6 unit=°C
